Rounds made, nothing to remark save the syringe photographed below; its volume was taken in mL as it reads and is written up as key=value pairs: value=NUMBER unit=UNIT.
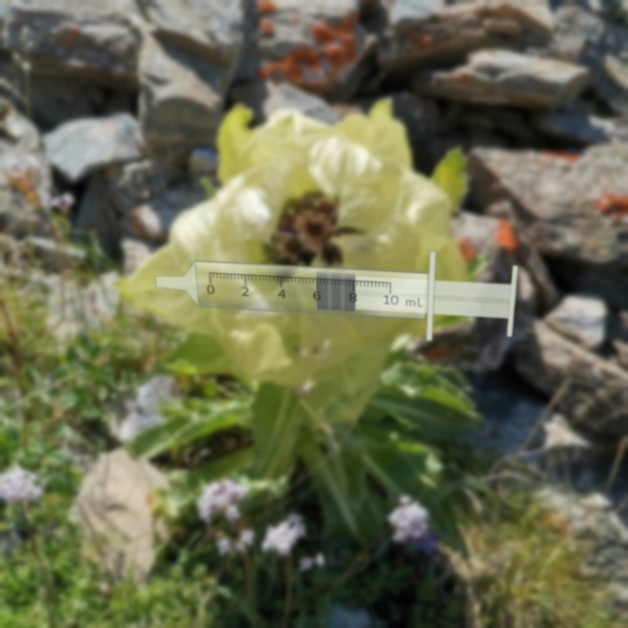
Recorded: value=6 unit=mL
